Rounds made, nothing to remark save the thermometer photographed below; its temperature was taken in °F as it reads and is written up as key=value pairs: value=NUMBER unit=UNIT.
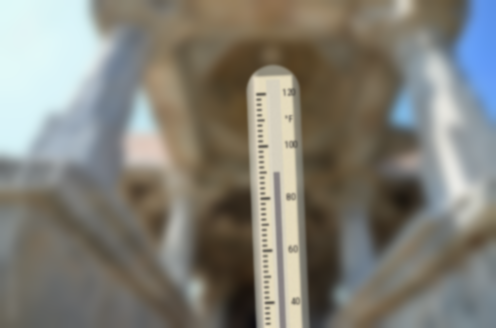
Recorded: value=90 unit=°F
